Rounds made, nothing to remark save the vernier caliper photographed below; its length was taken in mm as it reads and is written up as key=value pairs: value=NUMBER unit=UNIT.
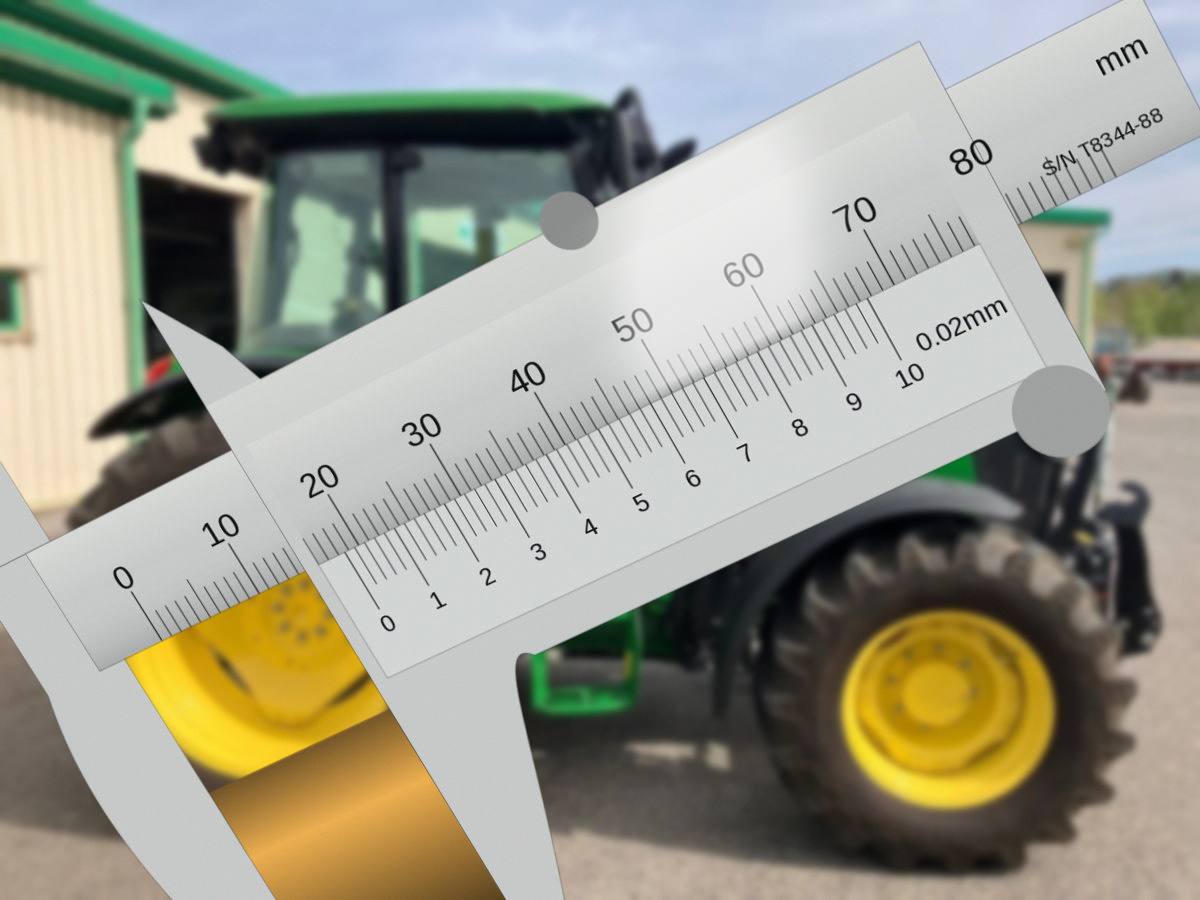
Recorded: value=18.6 unit=mm
